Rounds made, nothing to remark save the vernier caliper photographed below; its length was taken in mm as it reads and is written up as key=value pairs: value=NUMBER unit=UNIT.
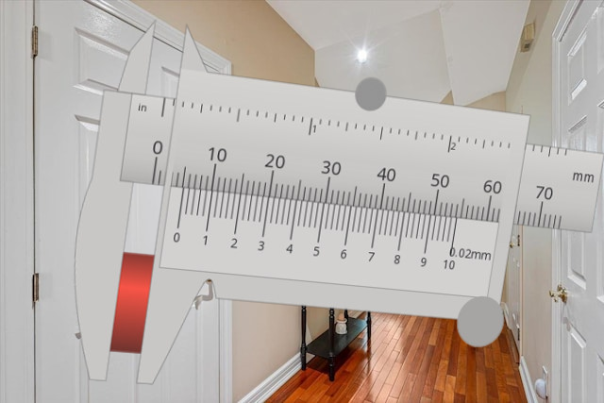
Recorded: value=5.2 unit=mm
